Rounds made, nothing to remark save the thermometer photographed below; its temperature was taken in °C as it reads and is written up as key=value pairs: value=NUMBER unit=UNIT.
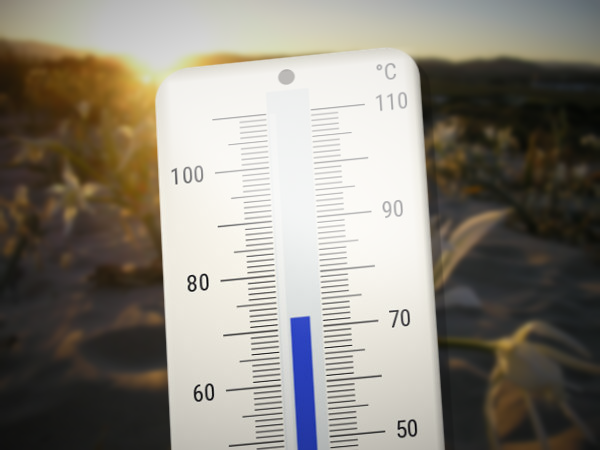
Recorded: value=72 unit=°C
